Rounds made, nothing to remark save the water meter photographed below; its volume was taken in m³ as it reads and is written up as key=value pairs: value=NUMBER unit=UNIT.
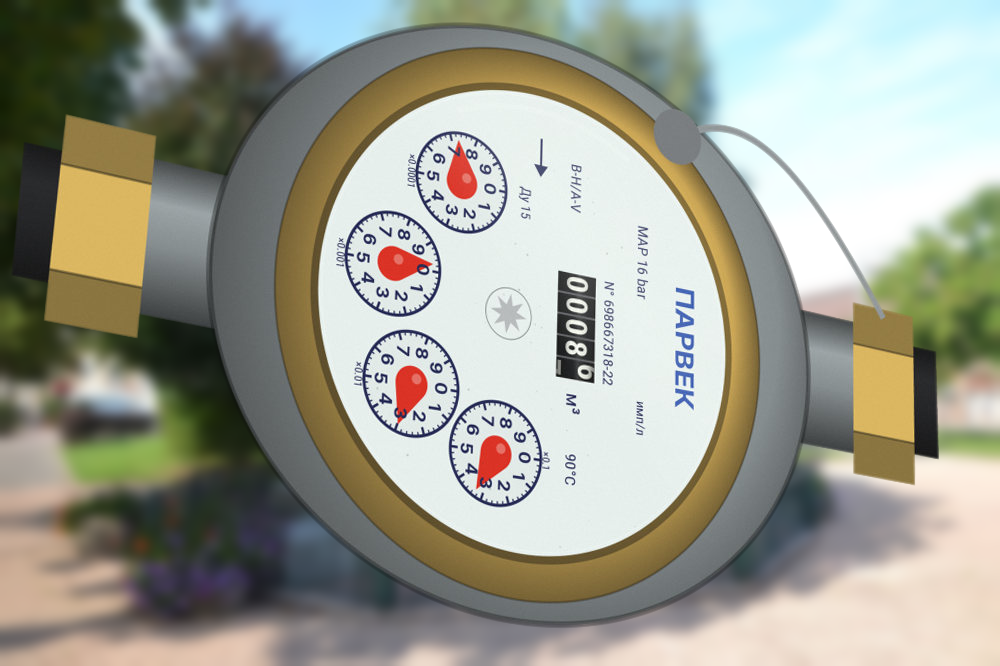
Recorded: value=86.3297 unit=m³
